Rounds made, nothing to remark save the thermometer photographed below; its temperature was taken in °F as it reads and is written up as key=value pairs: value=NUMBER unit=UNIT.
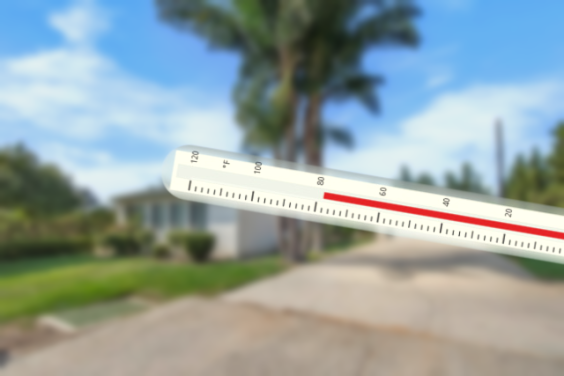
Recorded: value=78 unit=°F
